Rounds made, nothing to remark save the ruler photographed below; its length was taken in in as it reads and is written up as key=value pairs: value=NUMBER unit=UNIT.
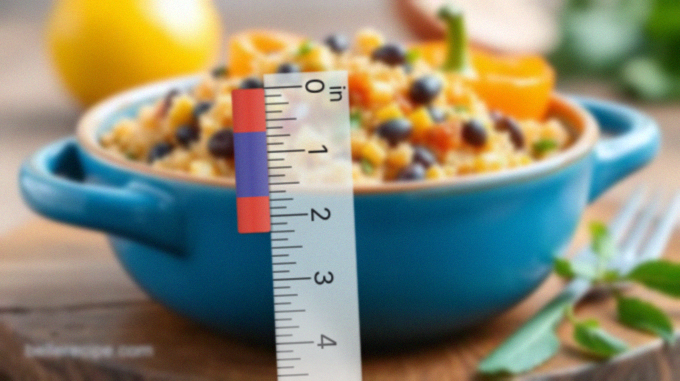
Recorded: value=2.25 unit=in
